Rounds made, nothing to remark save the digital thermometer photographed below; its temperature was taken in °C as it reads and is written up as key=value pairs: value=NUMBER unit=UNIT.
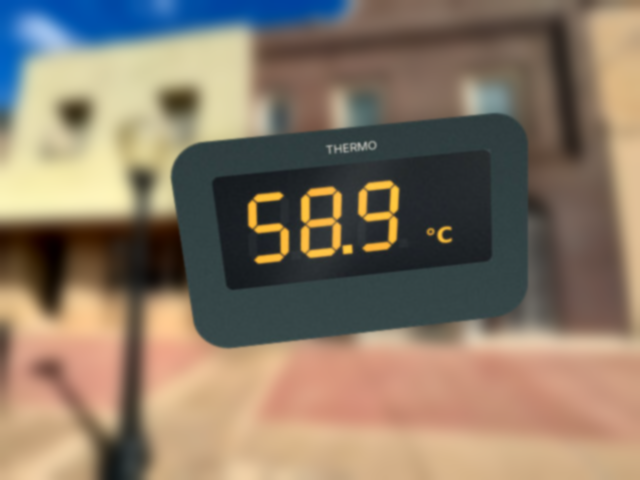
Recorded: value=58.9 unit=°C
